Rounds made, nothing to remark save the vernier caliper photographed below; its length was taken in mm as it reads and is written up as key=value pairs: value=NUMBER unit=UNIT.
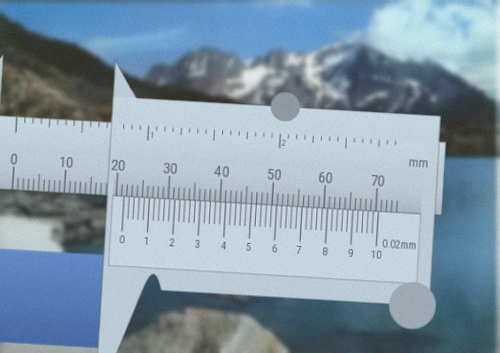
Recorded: value=21.5 unit=mm
